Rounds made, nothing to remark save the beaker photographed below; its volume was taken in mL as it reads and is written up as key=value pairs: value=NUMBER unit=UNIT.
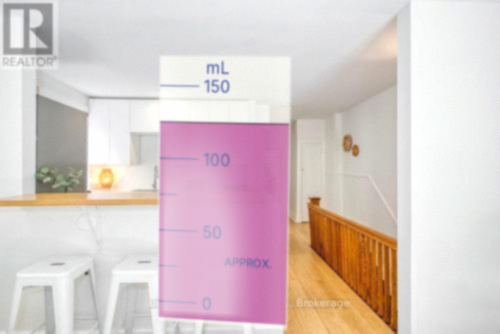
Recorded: value=125 unit=mL
